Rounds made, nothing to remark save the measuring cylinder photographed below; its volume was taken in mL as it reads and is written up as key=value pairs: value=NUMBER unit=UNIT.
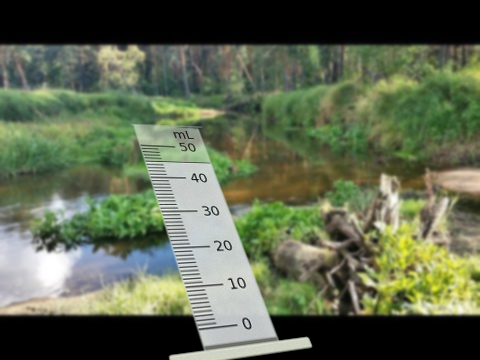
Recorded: value=45 unit=mL
